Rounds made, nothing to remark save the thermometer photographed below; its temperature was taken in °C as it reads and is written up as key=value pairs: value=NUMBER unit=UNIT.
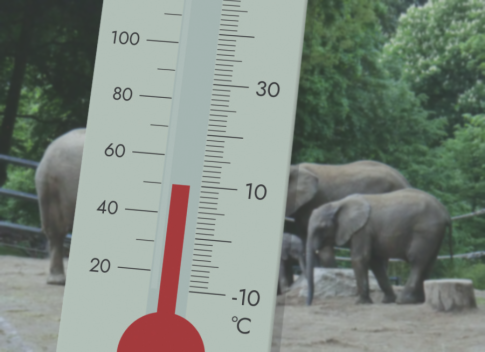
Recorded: value=10 unit=°C
